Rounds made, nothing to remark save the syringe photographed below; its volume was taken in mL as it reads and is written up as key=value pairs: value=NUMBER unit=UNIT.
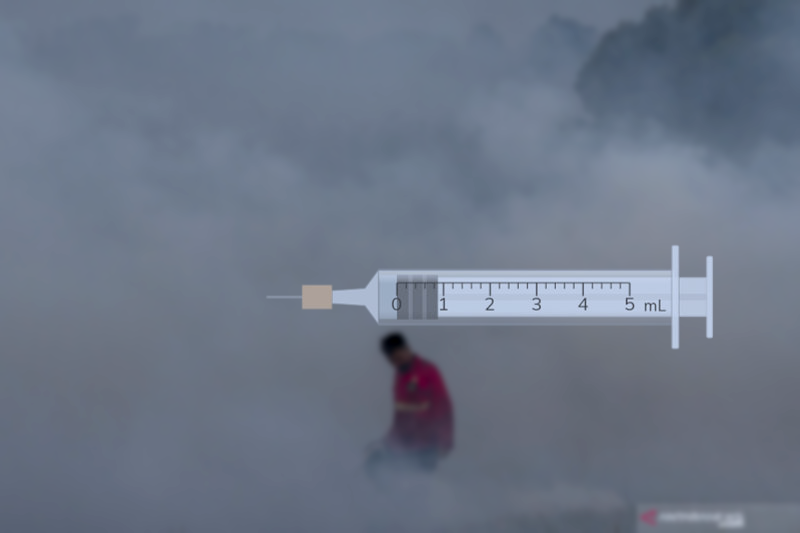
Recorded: value=0 unit=mL
